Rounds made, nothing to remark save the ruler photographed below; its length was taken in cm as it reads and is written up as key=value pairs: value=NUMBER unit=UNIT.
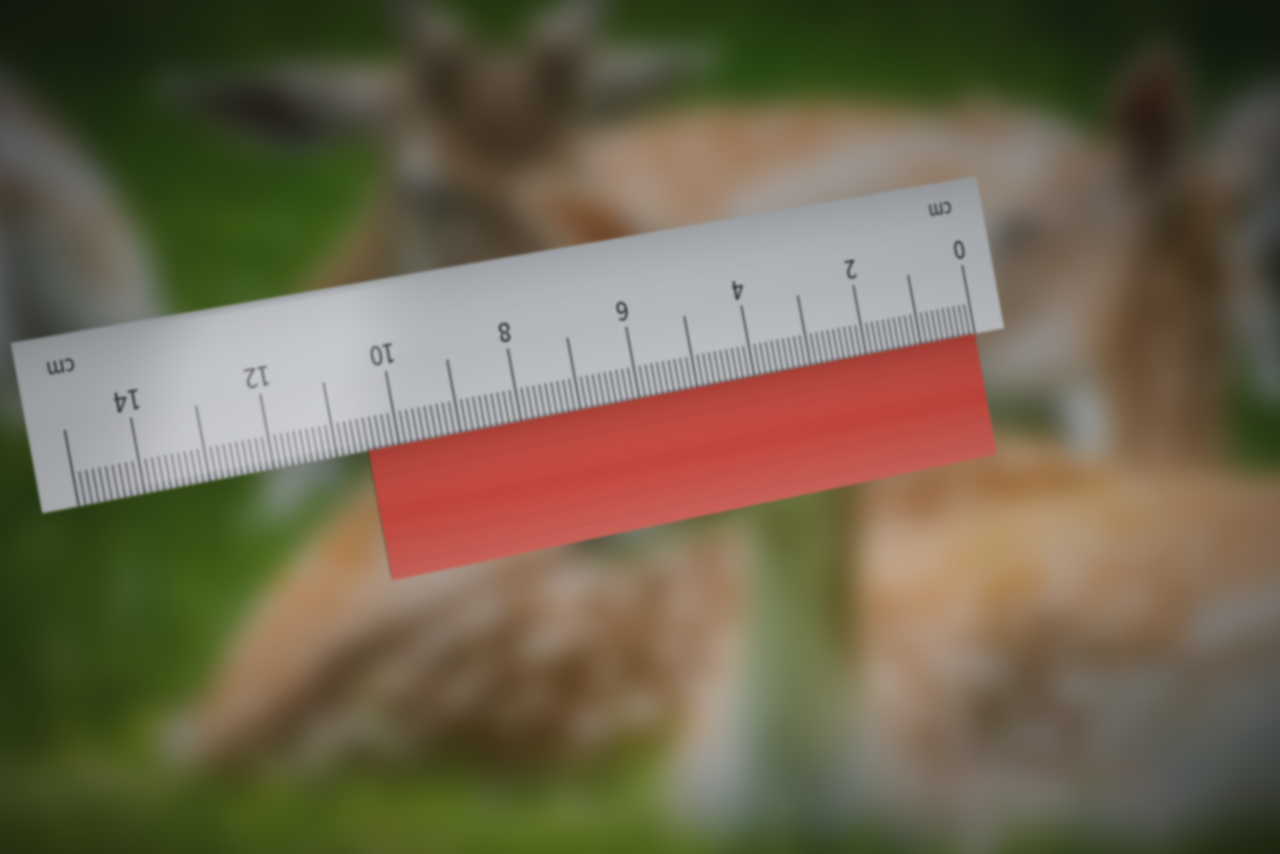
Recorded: value=10.5 unit=cm
